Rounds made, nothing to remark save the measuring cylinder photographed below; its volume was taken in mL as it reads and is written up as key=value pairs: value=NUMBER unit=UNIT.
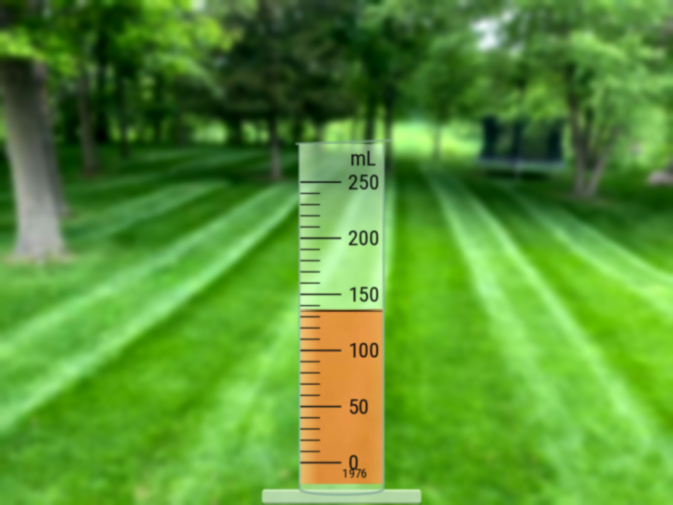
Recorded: value=135 unit=mL
